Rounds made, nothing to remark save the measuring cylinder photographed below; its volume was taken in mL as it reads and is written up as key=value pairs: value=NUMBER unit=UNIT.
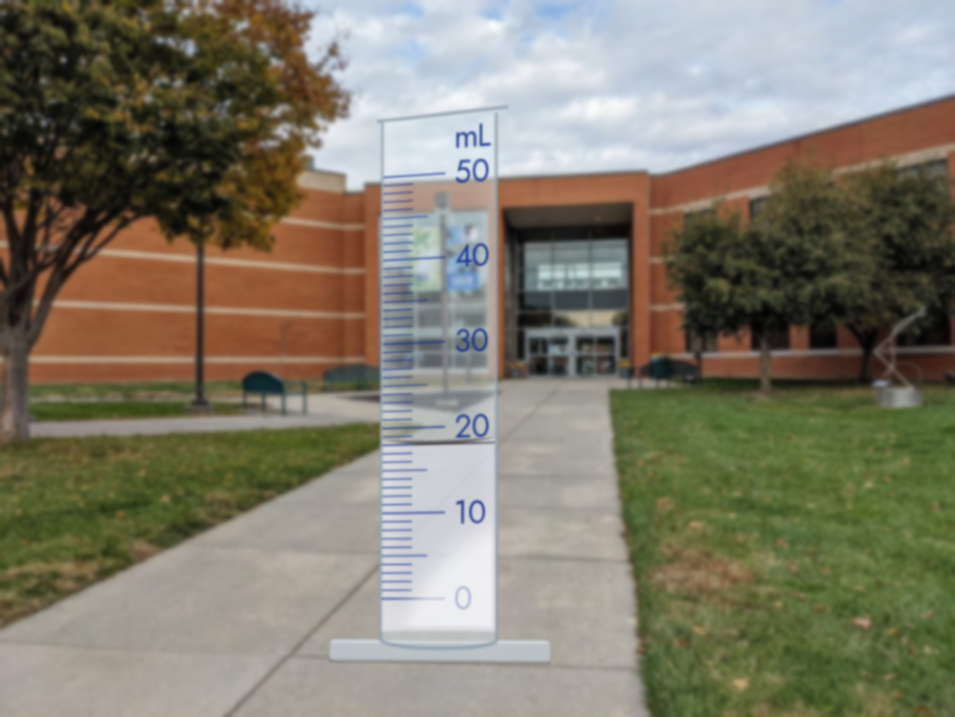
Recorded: value=18 unit=mL
